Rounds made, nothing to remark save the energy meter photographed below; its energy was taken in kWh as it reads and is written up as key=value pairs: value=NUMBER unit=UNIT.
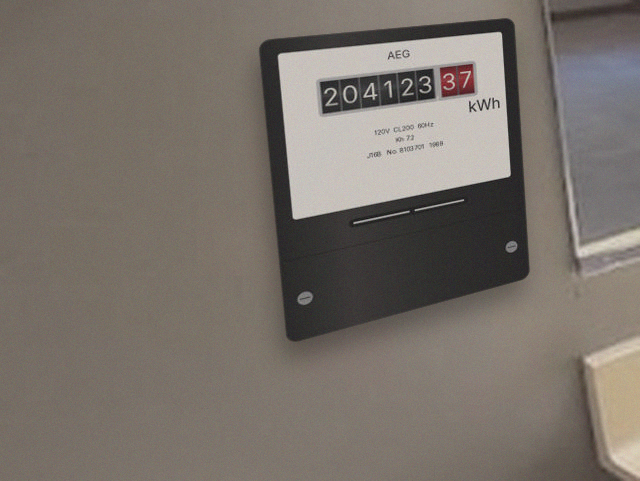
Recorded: value=204123.37 unit=kWh
